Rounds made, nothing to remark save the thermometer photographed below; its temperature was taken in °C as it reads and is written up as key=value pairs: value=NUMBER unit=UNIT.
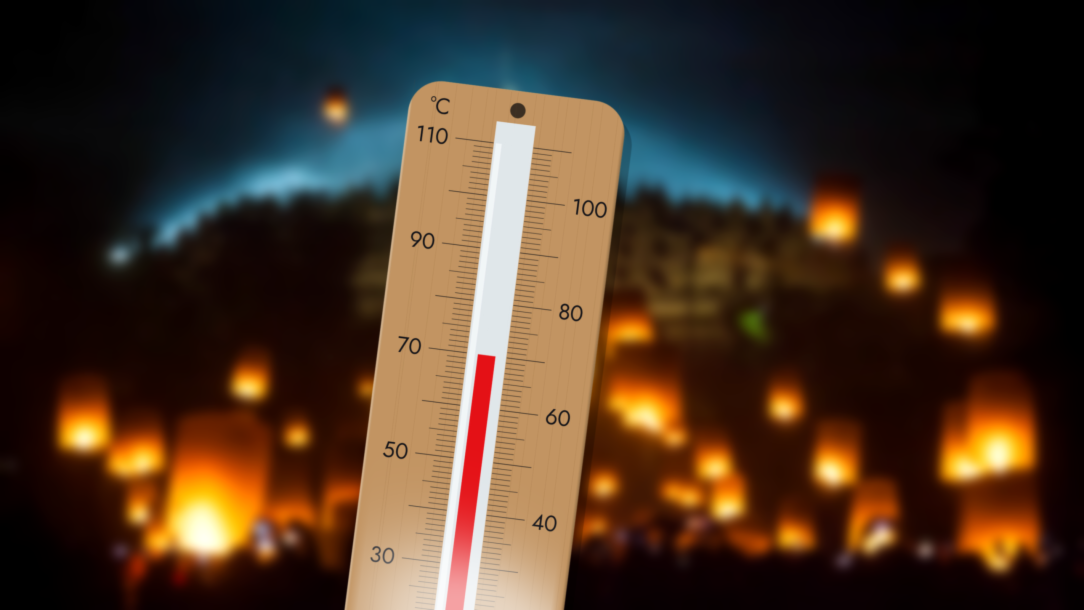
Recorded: value=70 unit=°C
